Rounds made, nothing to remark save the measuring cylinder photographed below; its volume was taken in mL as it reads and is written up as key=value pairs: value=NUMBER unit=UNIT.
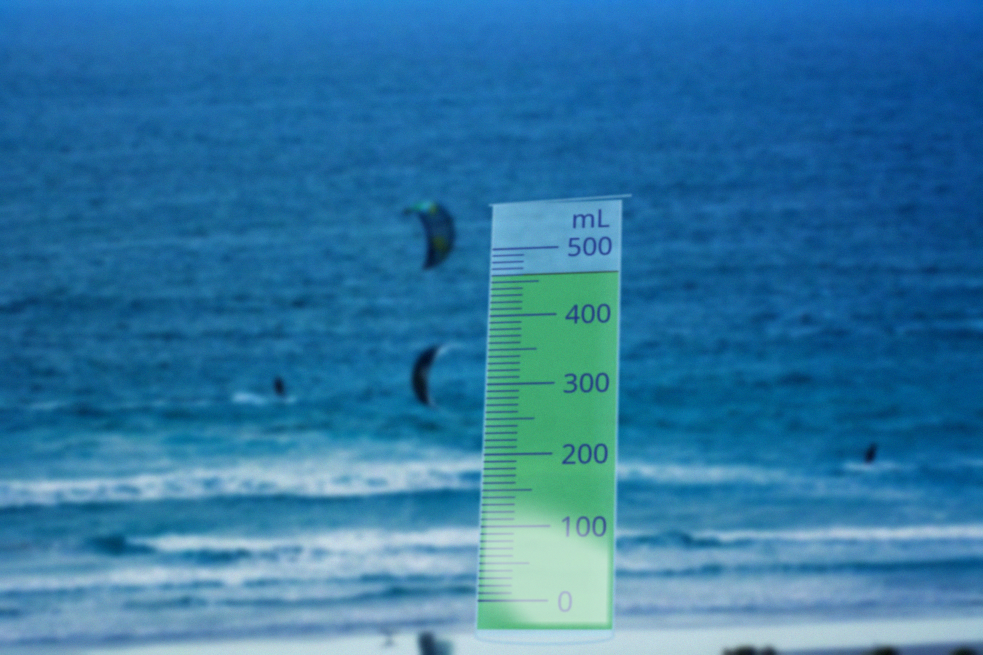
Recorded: value=460 unit=mL
